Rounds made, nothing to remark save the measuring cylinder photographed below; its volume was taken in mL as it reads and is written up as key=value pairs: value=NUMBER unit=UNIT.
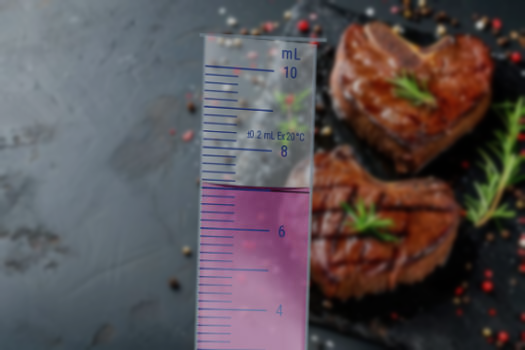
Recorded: value=7 unit=mL
